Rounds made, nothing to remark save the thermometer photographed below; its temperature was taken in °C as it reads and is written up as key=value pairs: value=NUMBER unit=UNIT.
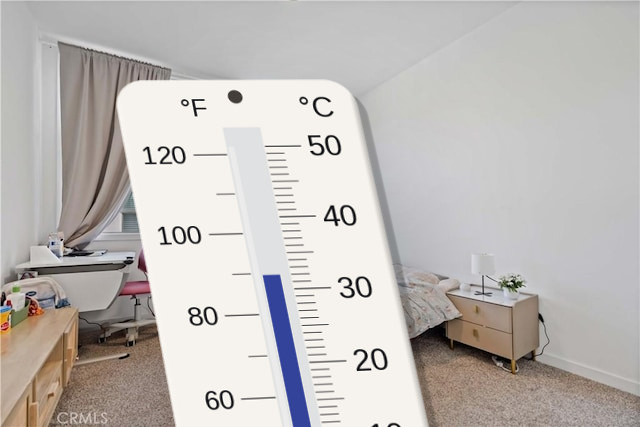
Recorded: value=32 unit=°C
